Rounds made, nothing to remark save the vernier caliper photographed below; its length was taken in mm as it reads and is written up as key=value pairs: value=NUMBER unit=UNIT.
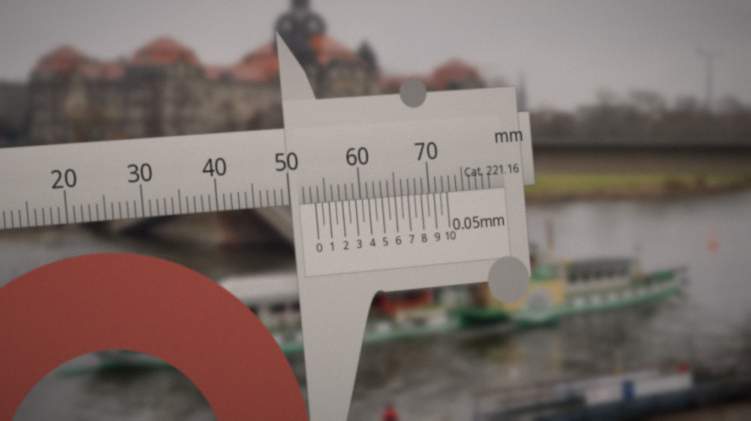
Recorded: value=53.6 unit=mm
